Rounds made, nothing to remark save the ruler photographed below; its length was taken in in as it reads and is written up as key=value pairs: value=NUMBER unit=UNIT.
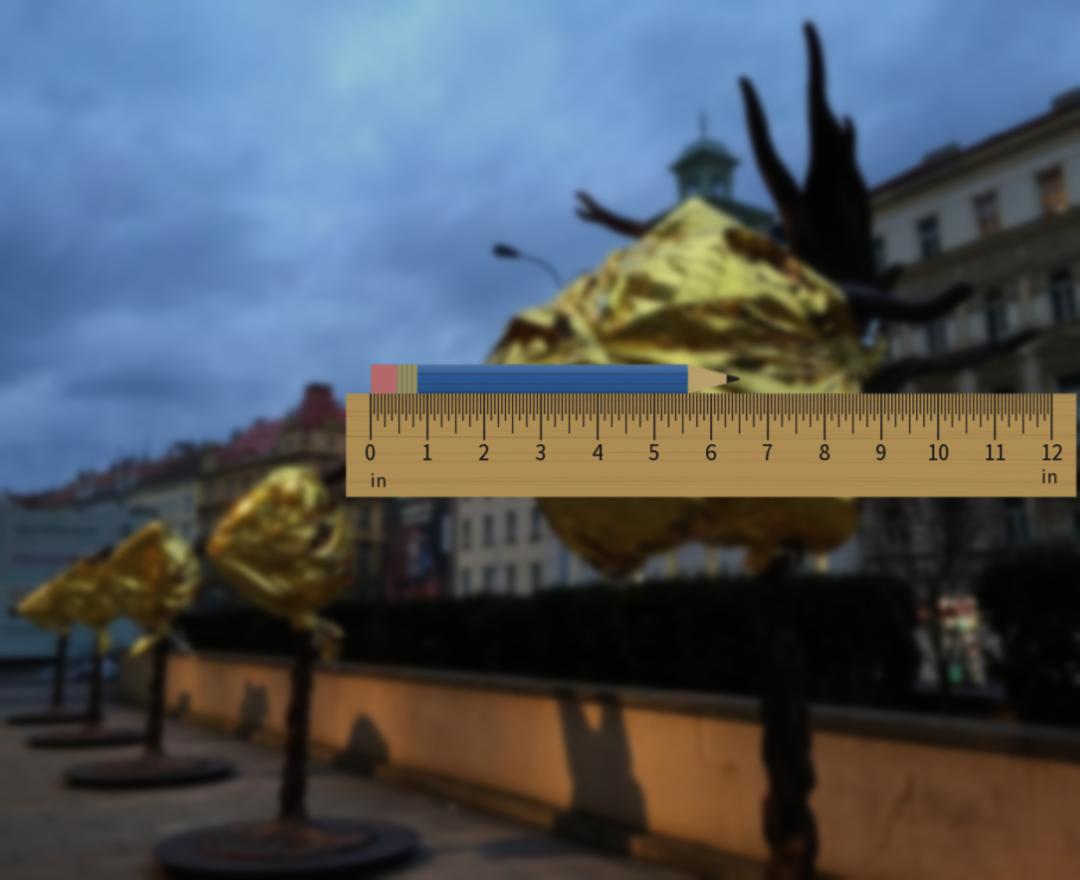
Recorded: value=6.5 unit=in
